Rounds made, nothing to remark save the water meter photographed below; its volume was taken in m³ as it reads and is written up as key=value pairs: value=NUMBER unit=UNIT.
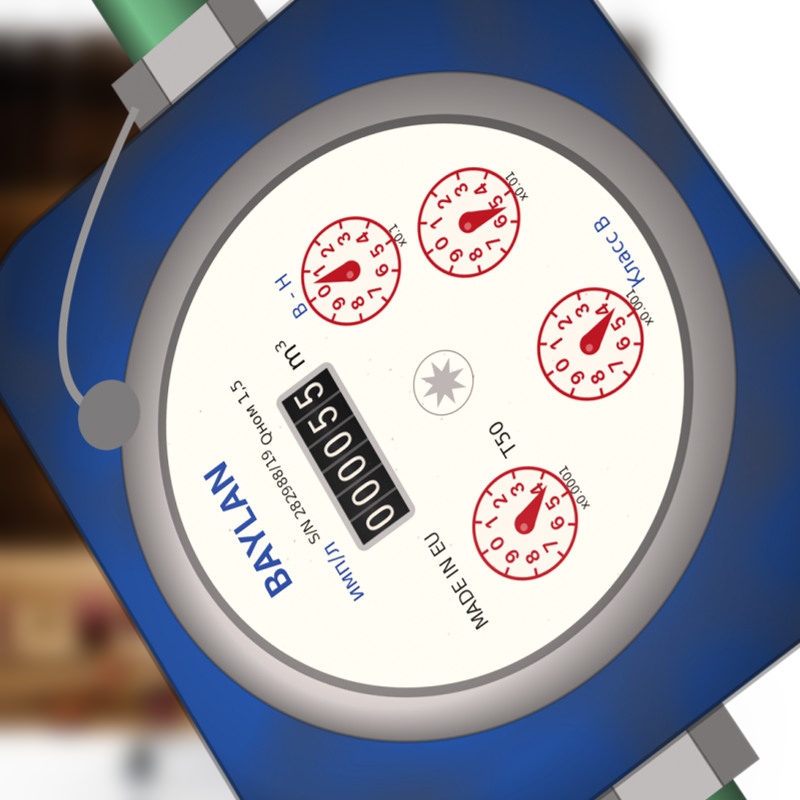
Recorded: value=55.0544 unit=m³
